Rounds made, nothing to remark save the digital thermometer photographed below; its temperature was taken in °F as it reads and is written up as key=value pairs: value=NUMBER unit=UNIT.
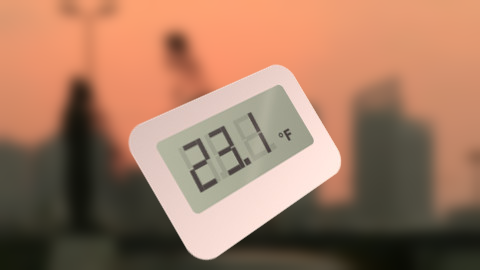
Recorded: value=23.1 unit=°F
